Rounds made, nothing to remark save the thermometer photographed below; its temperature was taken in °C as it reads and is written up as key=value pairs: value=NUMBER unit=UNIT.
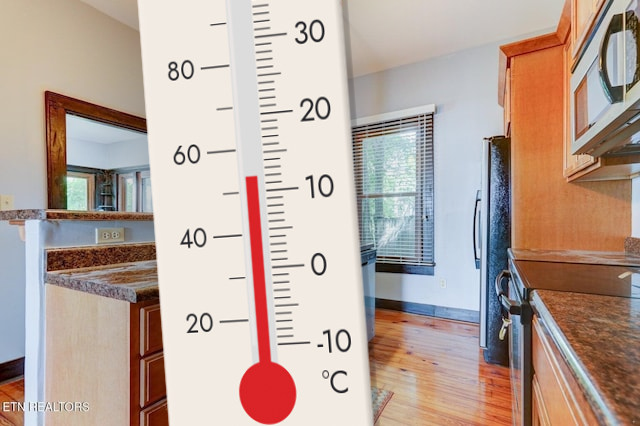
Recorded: value=12 unit=°C
